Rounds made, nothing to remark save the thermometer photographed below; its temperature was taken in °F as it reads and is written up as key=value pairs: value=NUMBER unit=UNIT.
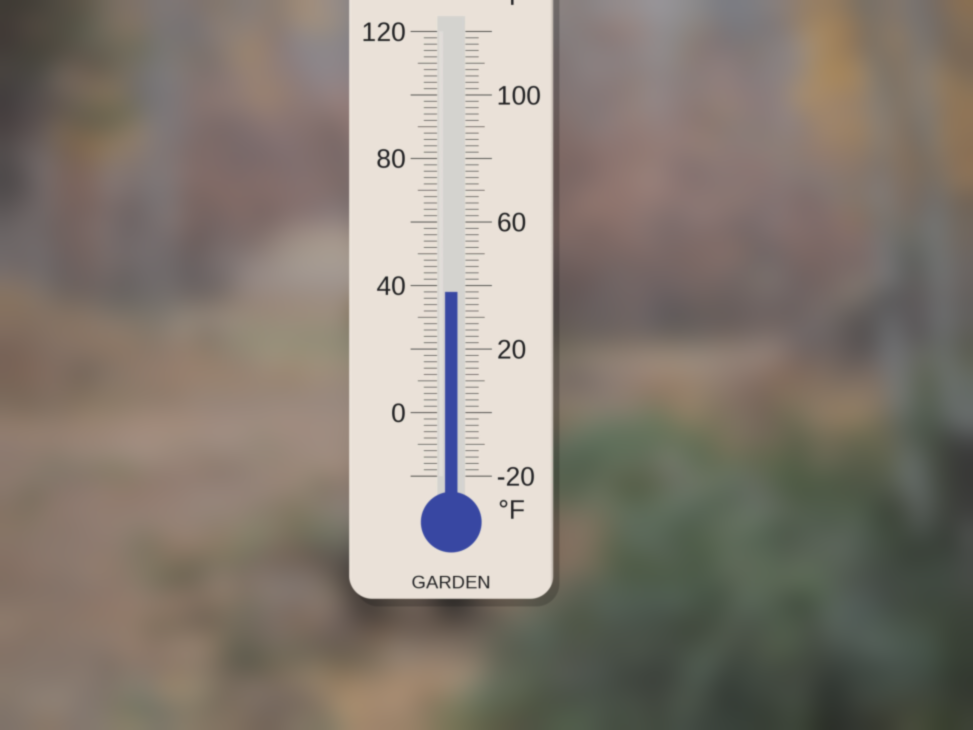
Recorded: value=38 unit=°F
